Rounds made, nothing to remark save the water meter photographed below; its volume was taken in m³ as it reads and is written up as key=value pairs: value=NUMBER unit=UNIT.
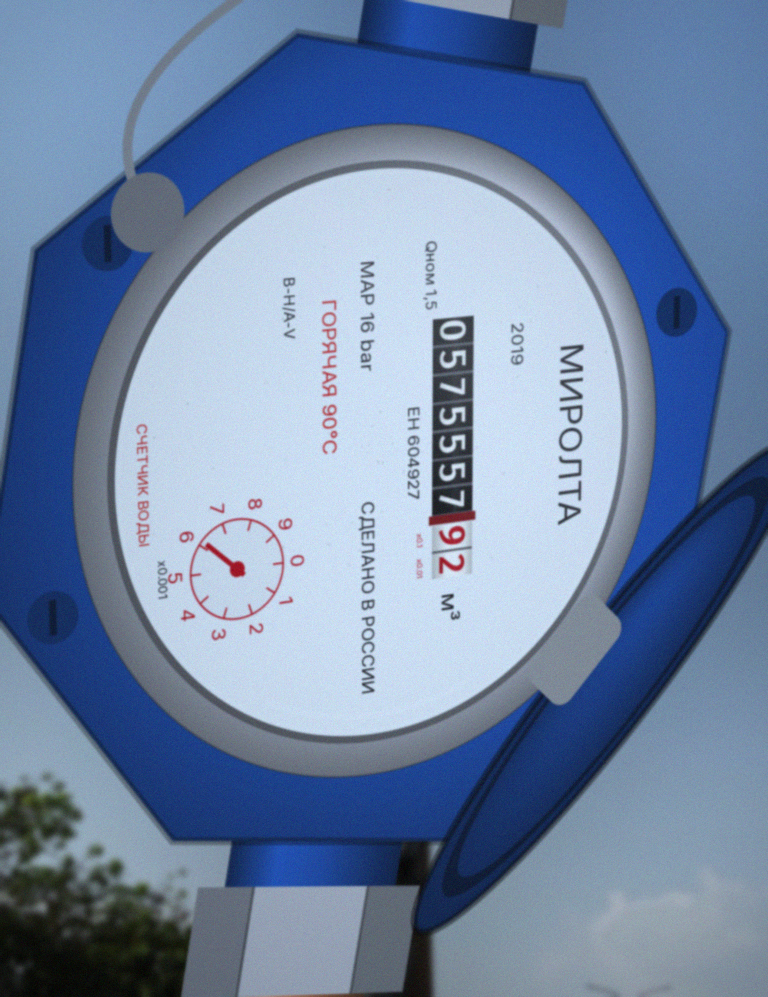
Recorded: value=575557.926 unit=m³
